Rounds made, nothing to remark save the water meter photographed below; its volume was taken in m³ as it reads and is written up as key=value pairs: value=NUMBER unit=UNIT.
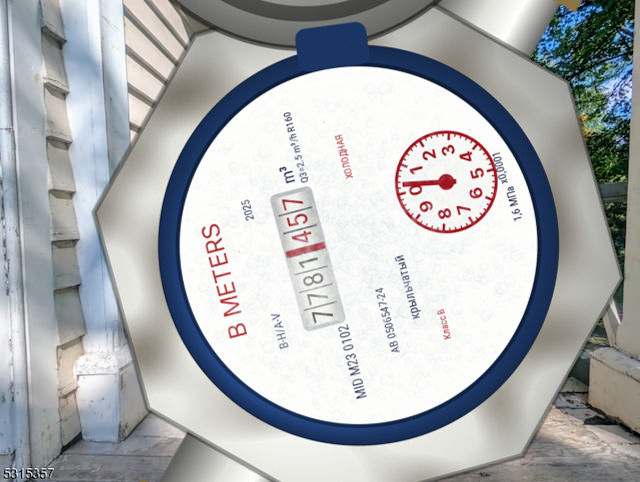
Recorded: value=7781.4570 unit=m³
